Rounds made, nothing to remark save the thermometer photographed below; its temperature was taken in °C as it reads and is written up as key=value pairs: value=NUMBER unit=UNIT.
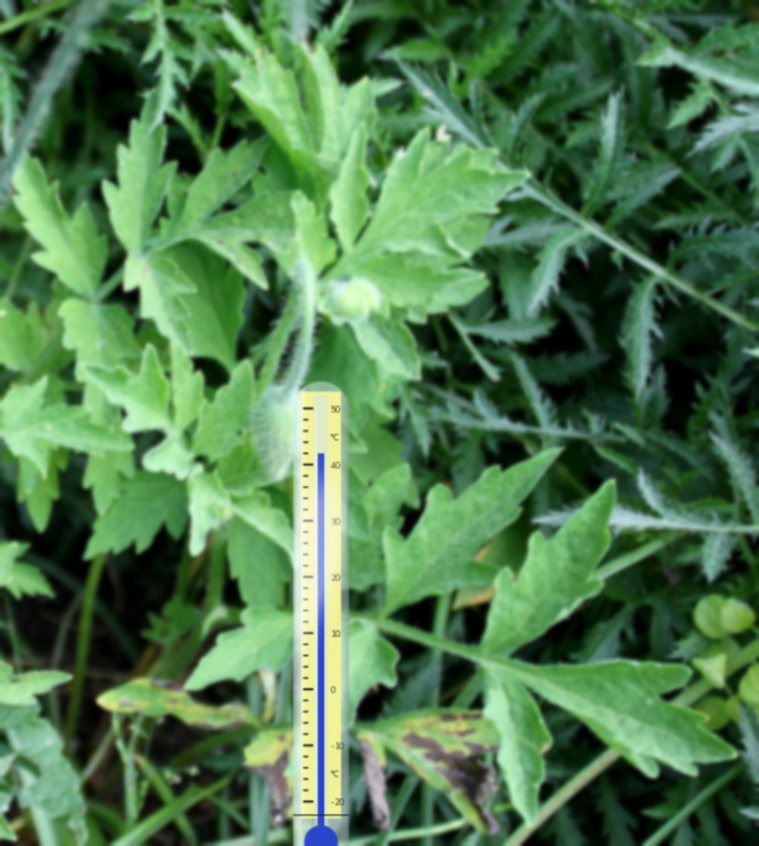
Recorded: value=42 unit=°C
